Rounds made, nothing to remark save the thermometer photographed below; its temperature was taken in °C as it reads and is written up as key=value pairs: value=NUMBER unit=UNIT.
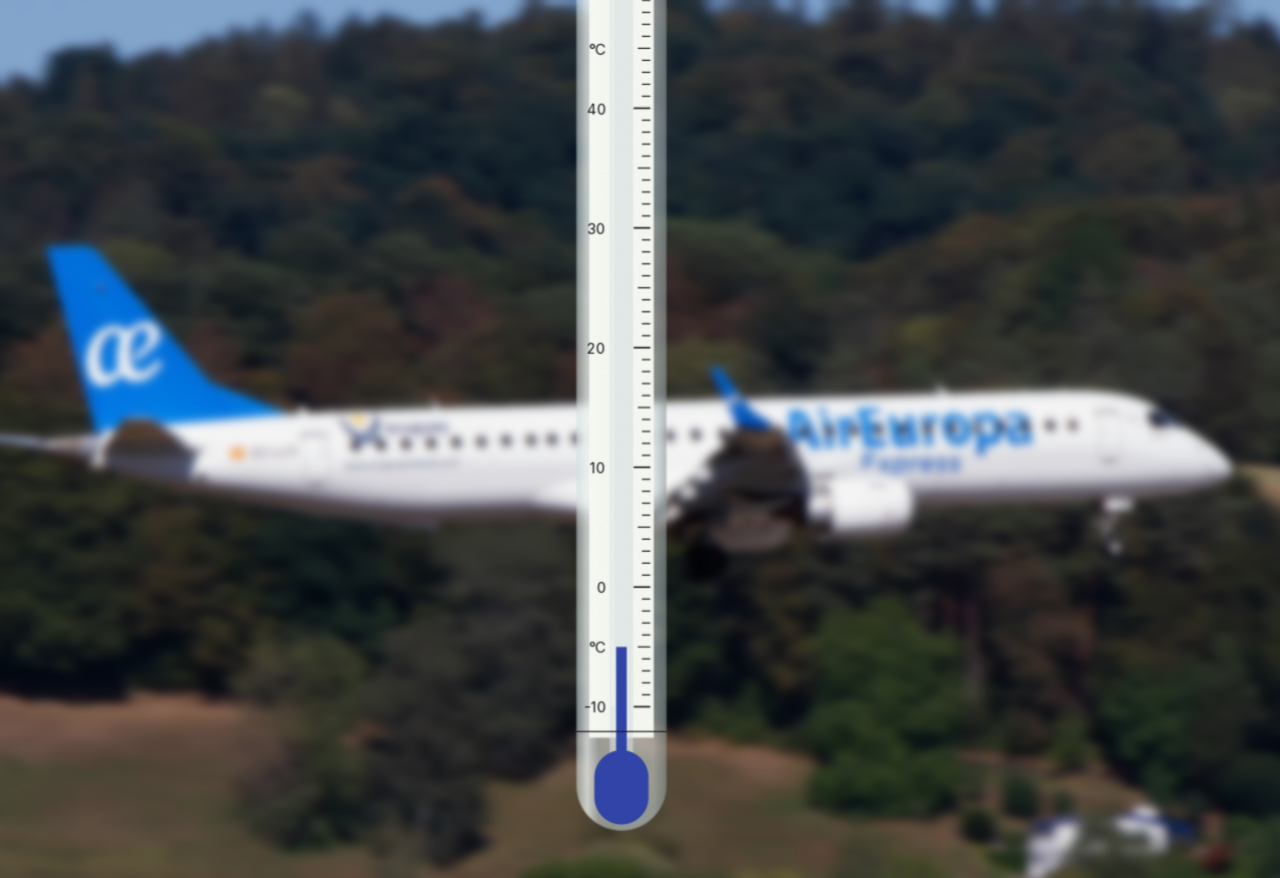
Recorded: value=-5 unit=°C
